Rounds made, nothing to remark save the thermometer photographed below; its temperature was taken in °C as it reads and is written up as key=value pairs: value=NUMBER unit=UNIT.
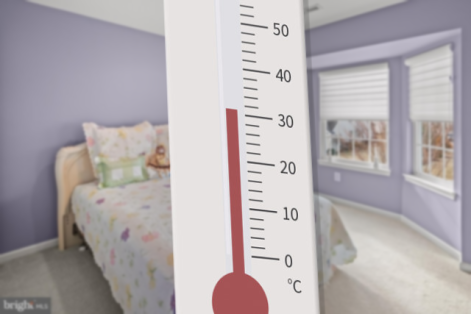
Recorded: value=31 unit=°C
